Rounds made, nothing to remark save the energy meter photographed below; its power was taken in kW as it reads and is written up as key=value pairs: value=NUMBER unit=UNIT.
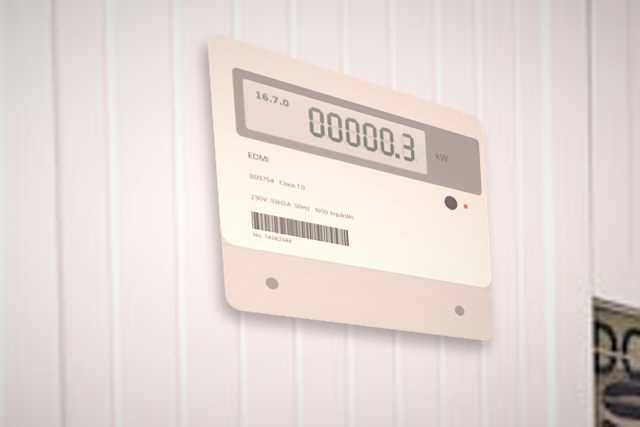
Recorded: value=0.3 unit=kW
